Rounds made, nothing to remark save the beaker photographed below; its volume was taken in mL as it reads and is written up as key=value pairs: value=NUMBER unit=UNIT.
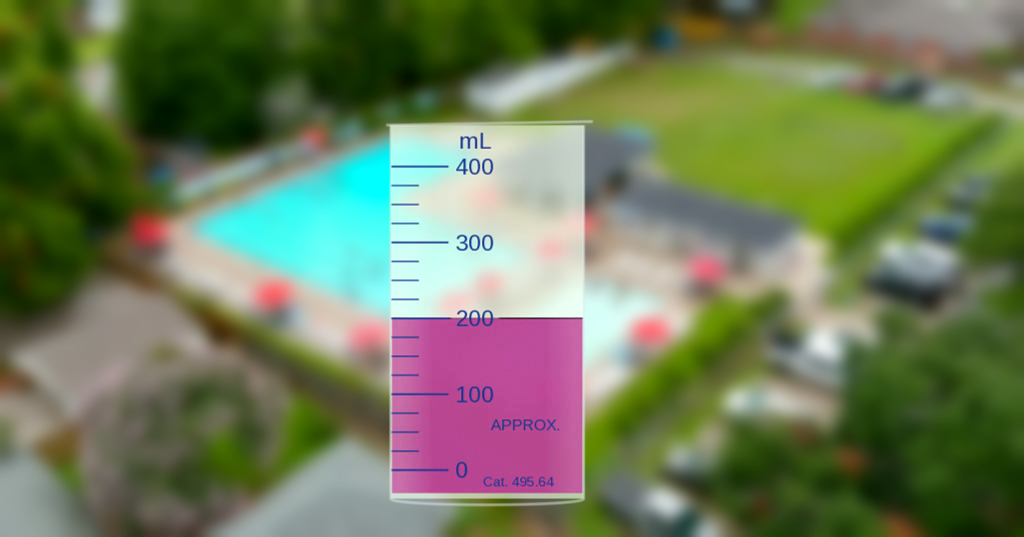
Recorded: value=200 unit=mL
